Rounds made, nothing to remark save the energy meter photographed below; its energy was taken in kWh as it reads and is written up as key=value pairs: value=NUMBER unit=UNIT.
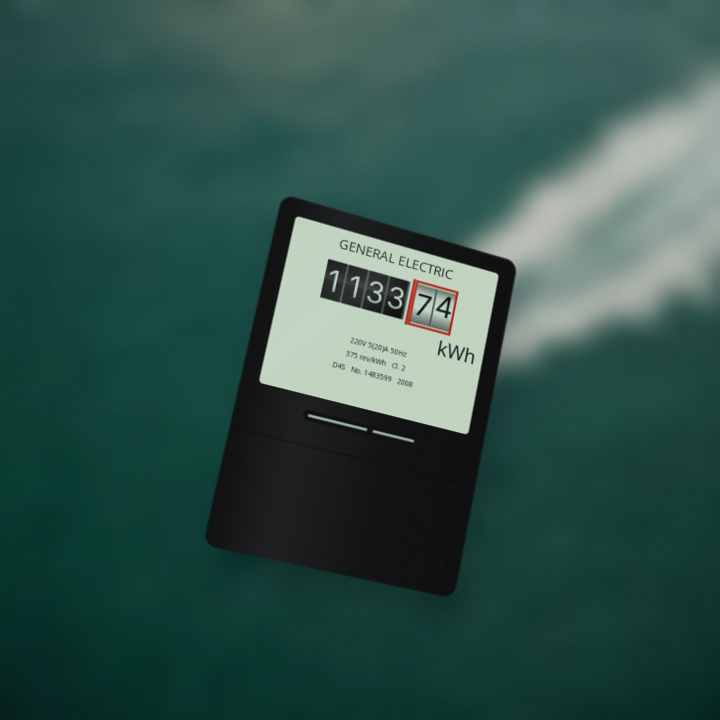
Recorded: value=1133.74 unit=kWh
